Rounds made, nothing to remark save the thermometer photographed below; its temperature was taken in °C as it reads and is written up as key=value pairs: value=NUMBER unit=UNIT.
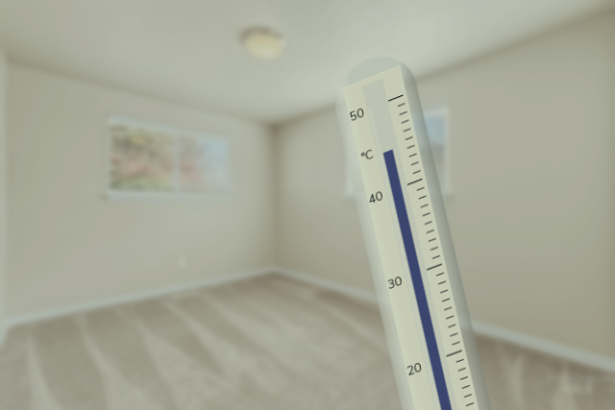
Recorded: value=44.5 unit=°C
